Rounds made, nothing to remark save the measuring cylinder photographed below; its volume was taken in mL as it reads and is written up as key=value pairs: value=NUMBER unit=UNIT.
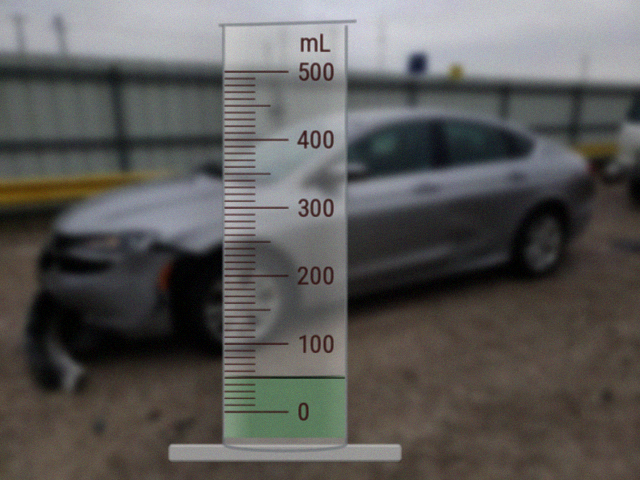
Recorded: value=50 unit=mL
